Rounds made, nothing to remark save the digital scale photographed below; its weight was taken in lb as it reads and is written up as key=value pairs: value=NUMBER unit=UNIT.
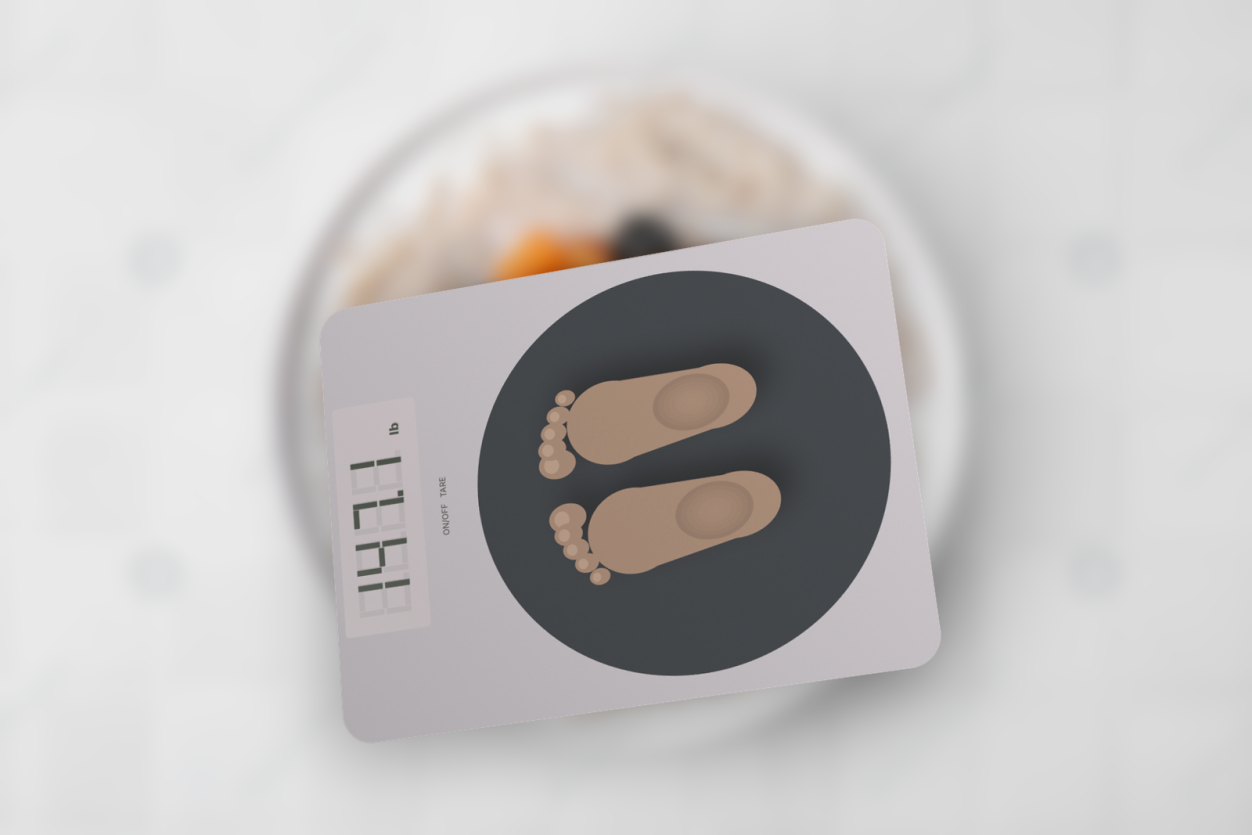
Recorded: value=147.1 unit=lb
